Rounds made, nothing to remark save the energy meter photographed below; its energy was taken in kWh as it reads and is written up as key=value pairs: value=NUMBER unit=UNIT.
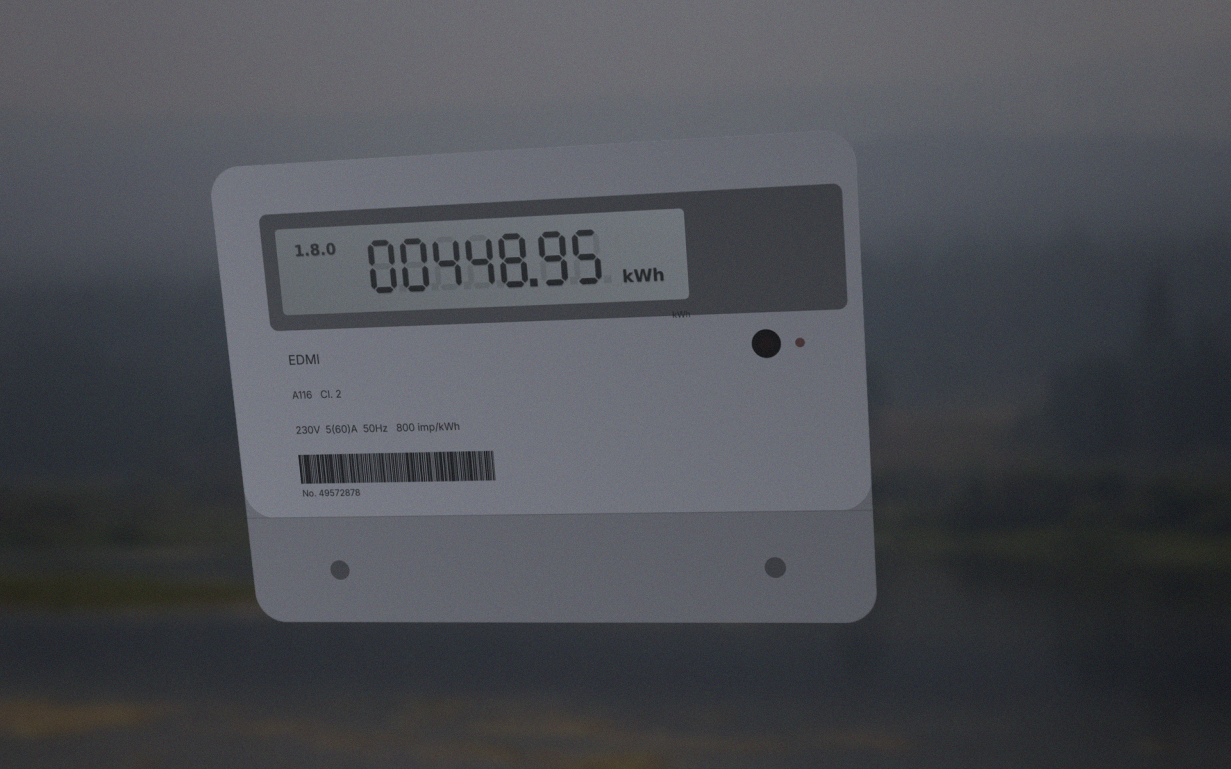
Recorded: value=448.95 unit=kWh
